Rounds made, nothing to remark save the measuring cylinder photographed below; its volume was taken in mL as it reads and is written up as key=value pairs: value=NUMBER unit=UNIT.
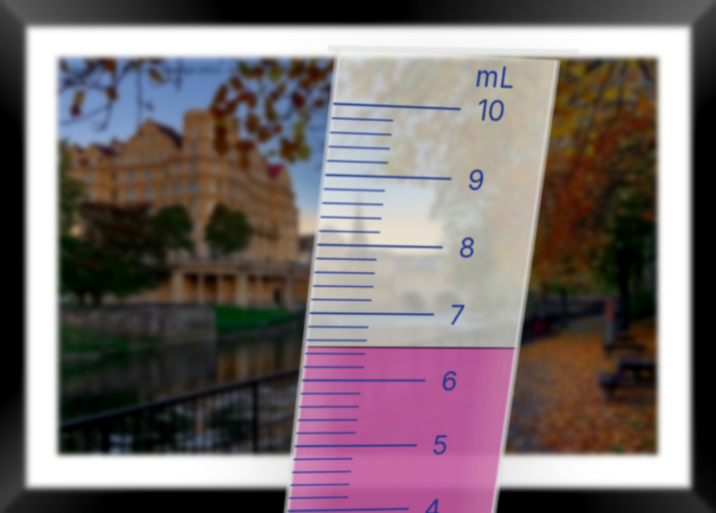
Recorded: value=6.5 unit=mL
